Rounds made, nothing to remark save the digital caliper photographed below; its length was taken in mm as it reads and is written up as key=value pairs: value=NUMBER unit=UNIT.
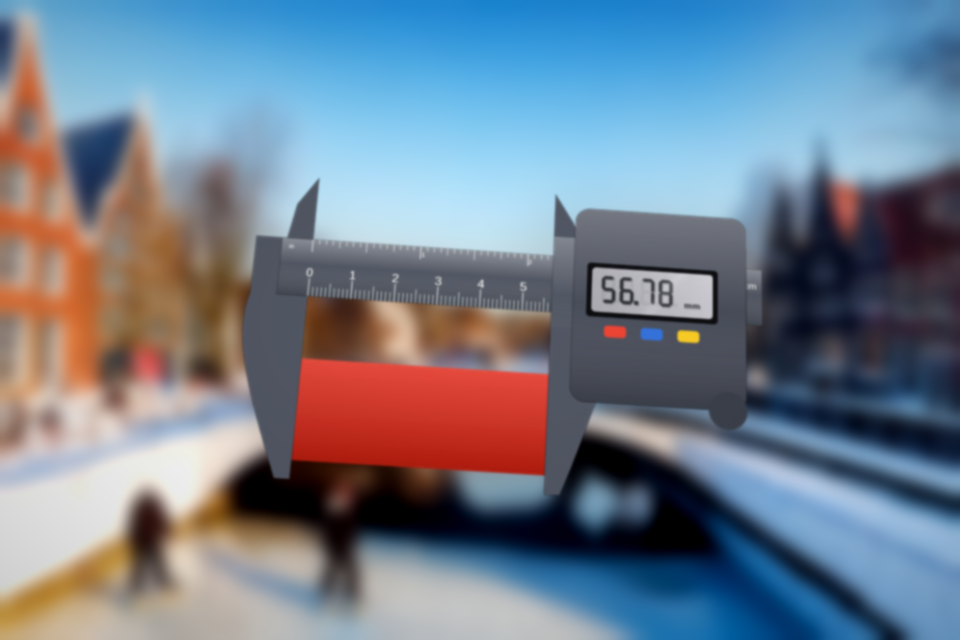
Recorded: value=56.78 unit=mm
